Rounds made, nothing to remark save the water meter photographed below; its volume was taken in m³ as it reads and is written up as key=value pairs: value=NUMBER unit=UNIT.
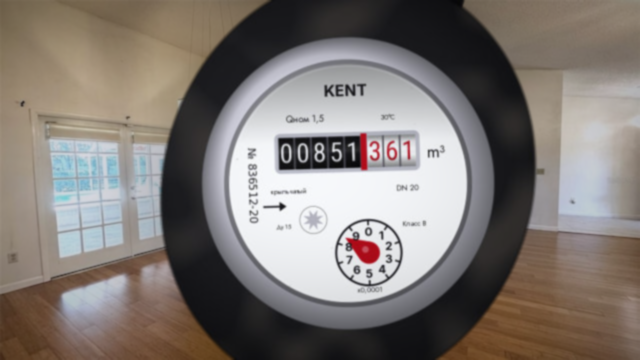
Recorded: value=851.3618 unit=m³
